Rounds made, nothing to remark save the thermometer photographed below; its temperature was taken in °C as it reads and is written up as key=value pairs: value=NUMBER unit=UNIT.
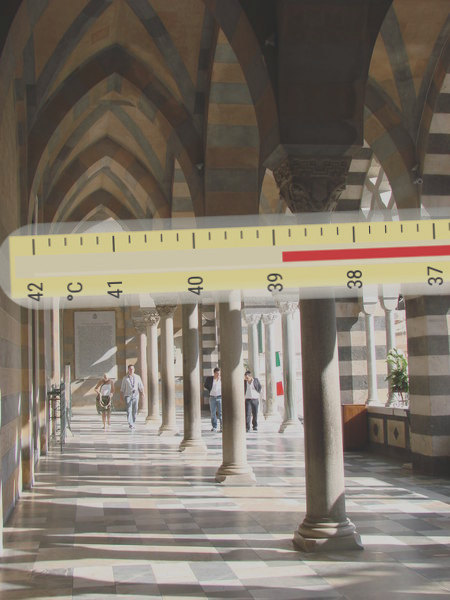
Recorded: value=38.9 unit=°C
